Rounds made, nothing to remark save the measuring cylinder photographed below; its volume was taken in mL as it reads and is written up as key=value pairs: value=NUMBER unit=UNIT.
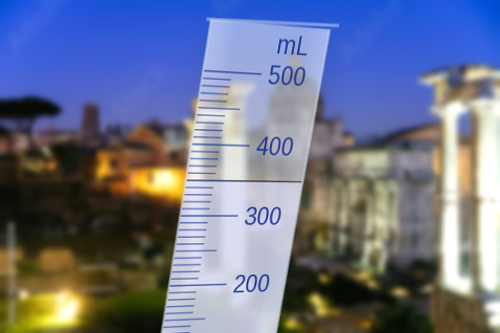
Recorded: value=350 unit=mL
